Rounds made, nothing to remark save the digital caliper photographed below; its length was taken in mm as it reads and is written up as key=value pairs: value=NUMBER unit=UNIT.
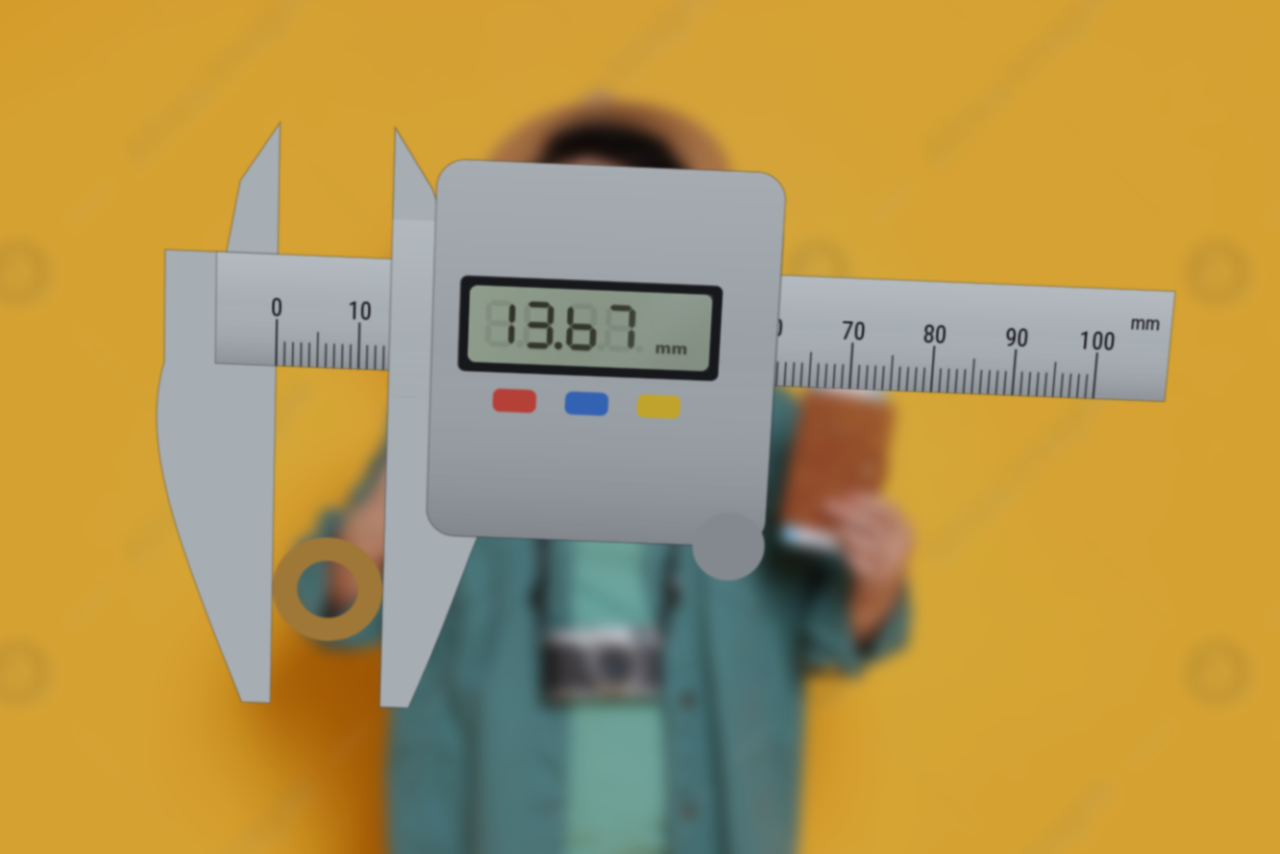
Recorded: value=13.67 unit=mm
